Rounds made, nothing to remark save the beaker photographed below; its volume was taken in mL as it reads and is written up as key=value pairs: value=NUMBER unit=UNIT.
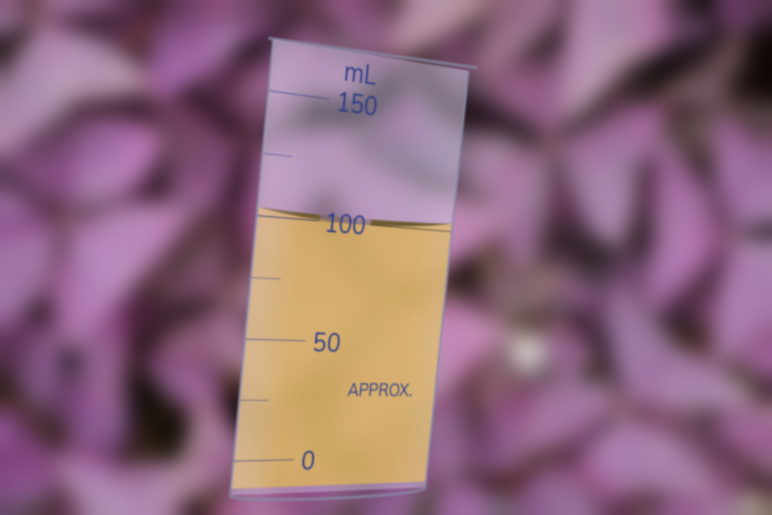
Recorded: value=100 unit=mL
